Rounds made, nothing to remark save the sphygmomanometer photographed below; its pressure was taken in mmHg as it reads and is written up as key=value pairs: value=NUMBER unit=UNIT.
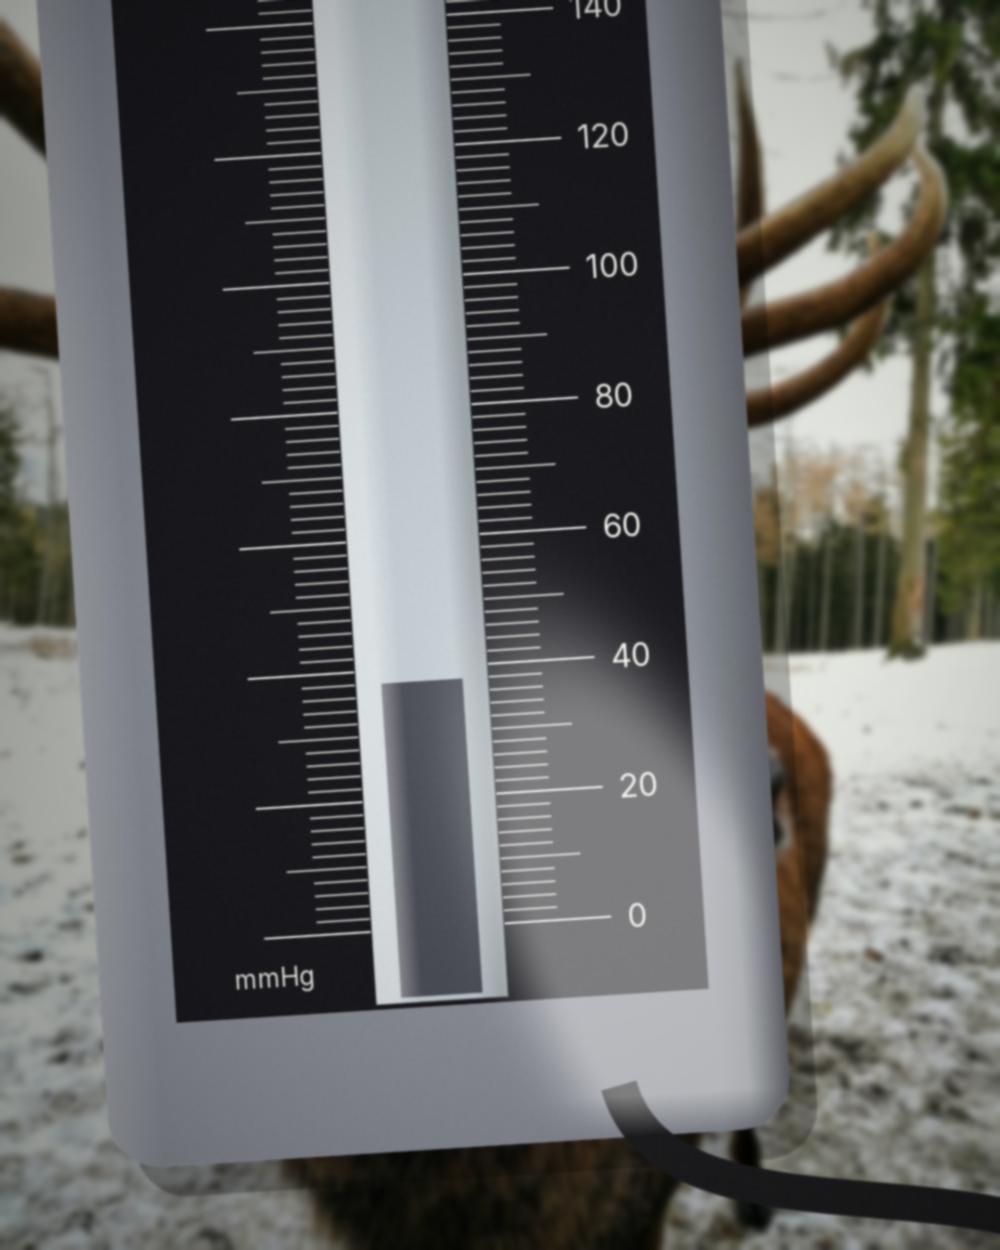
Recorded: value=38 unit=mmHg
